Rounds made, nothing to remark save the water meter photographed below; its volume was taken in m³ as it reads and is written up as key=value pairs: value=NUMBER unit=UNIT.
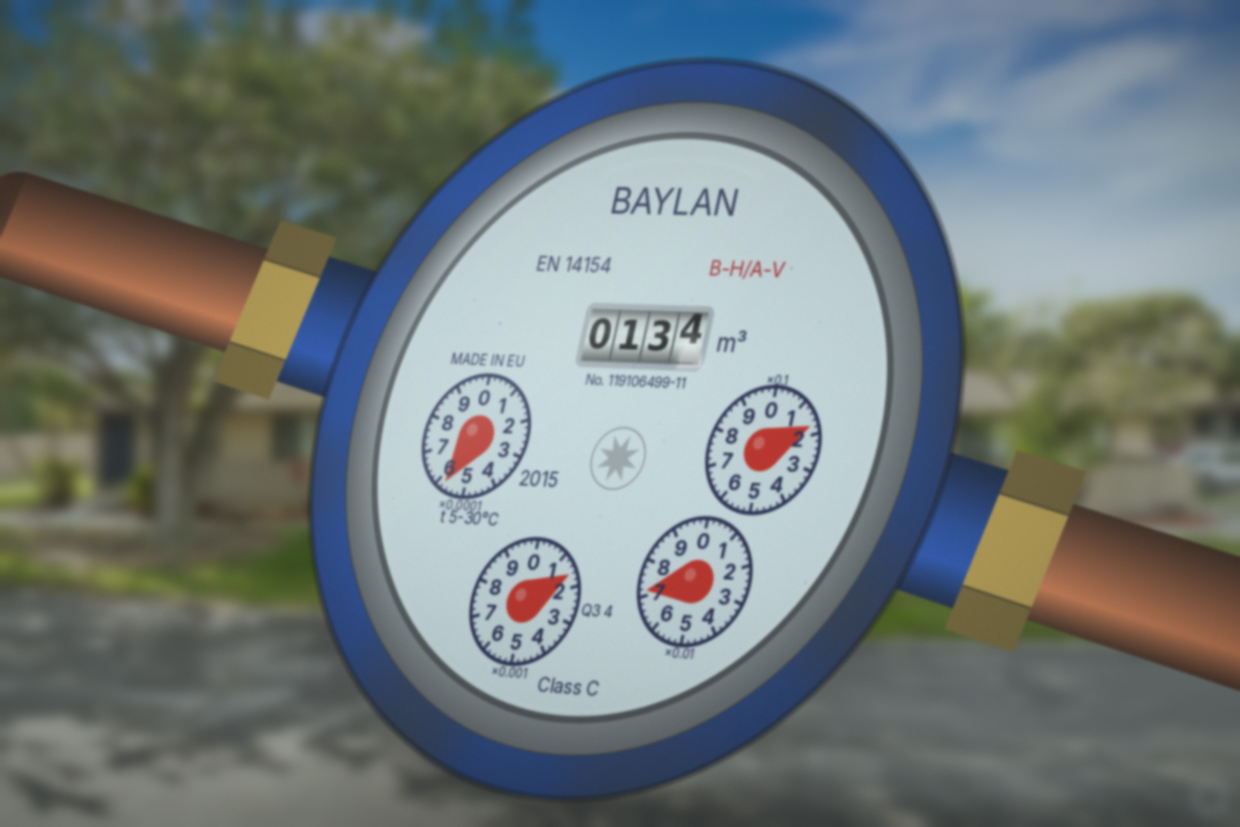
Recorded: value=134.1715 unit=m³
